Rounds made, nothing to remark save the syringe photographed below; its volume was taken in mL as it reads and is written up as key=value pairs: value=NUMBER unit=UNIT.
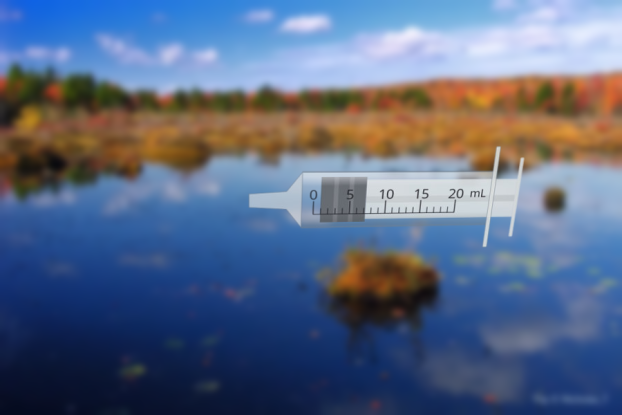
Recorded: value=1 unit=mL
